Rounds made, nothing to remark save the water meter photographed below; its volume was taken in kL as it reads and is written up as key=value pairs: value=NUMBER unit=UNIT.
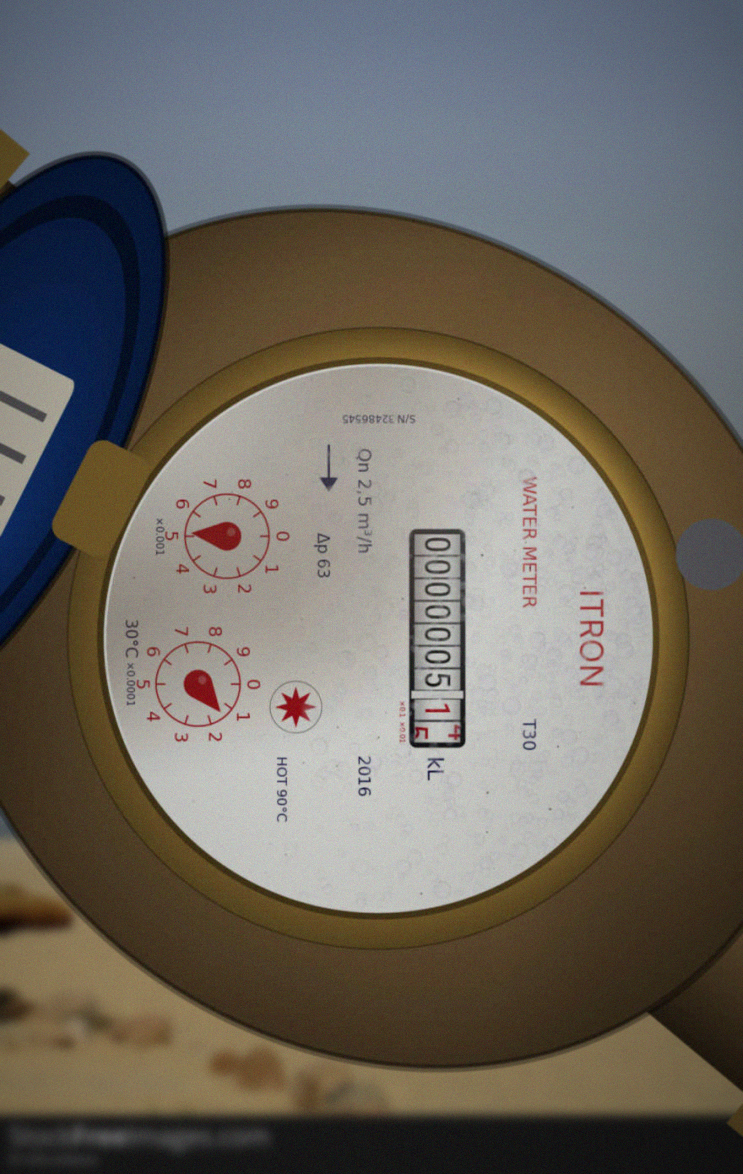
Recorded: value=5.1451 unit=kL
